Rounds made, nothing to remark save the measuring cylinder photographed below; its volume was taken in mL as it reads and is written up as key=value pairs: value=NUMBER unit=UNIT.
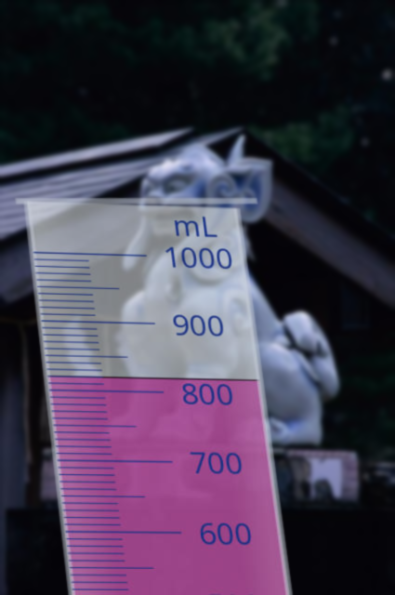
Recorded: value=820 unit=mL
